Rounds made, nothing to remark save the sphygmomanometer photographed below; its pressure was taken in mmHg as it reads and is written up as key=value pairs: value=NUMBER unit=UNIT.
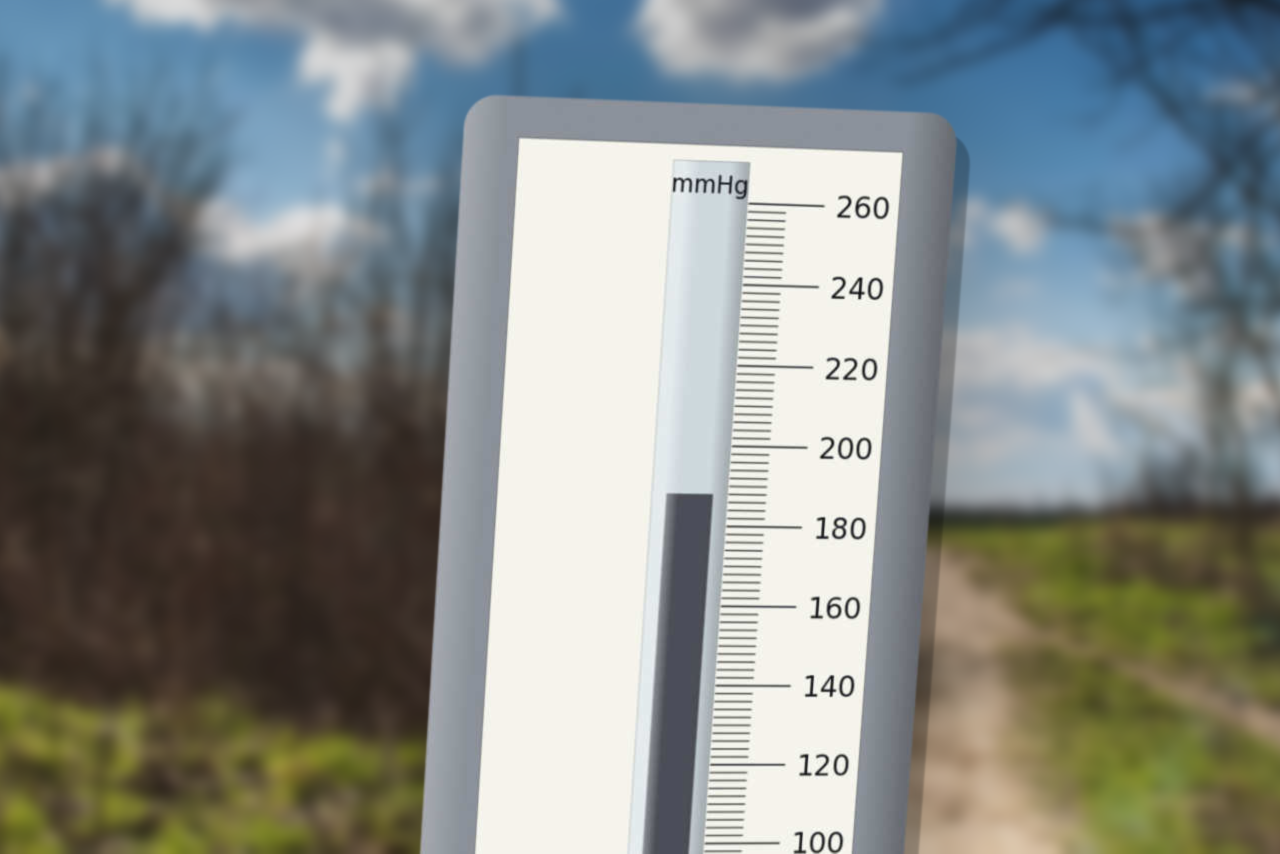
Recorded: value=188 unit=mmHg
